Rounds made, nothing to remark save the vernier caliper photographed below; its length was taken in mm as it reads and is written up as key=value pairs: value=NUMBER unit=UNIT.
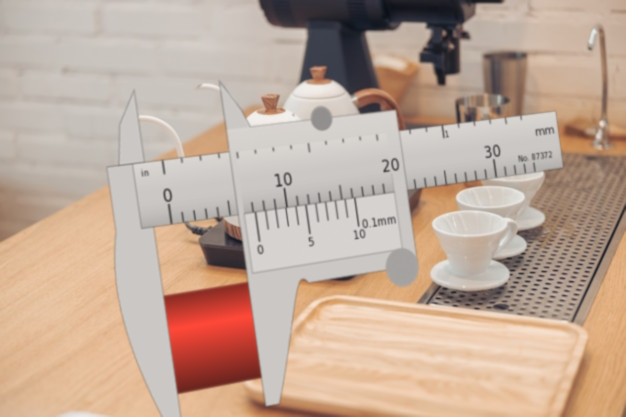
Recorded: value=7.2 unit=mm
